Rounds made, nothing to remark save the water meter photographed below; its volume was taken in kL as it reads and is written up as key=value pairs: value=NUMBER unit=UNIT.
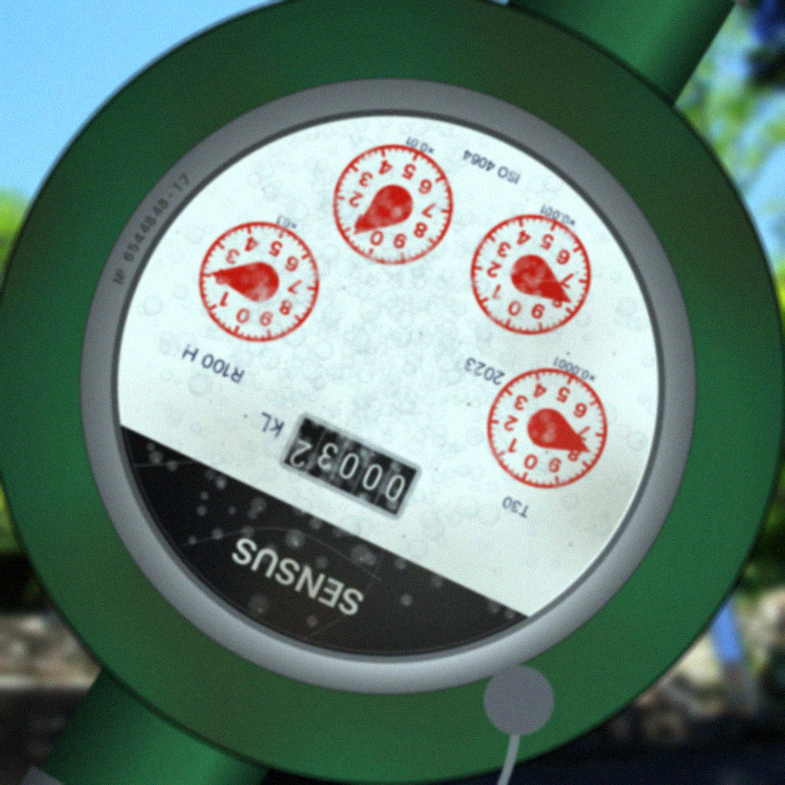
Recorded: value=32.2077 unit=kL
